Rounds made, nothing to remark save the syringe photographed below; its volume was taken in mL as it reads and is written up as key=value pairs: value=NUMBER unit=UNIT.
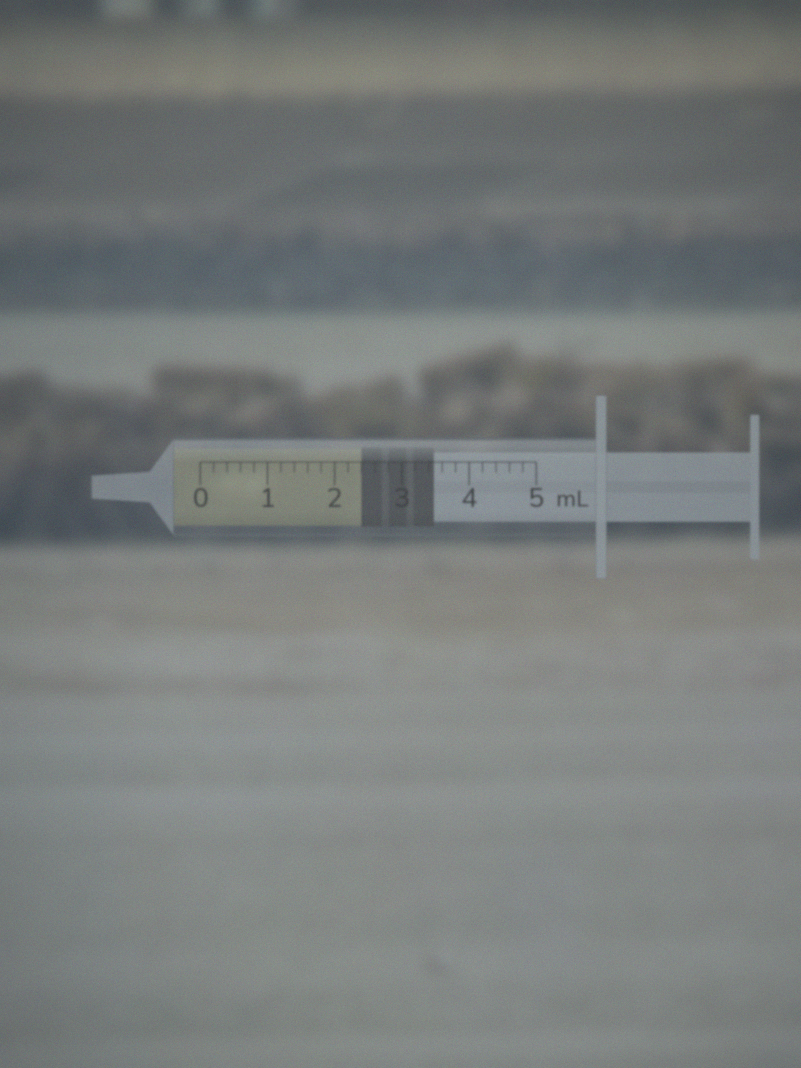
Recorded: value=2.4 unit=mL
